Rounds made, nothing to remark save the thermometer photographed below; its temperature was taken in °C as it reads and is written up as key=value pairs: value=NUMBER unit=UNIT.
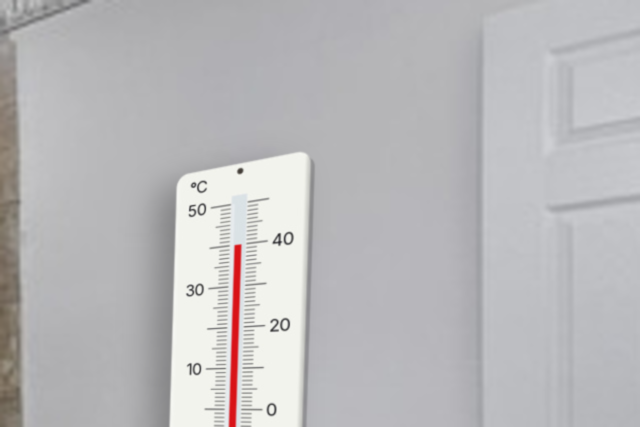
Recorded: value=40 unit=°C
